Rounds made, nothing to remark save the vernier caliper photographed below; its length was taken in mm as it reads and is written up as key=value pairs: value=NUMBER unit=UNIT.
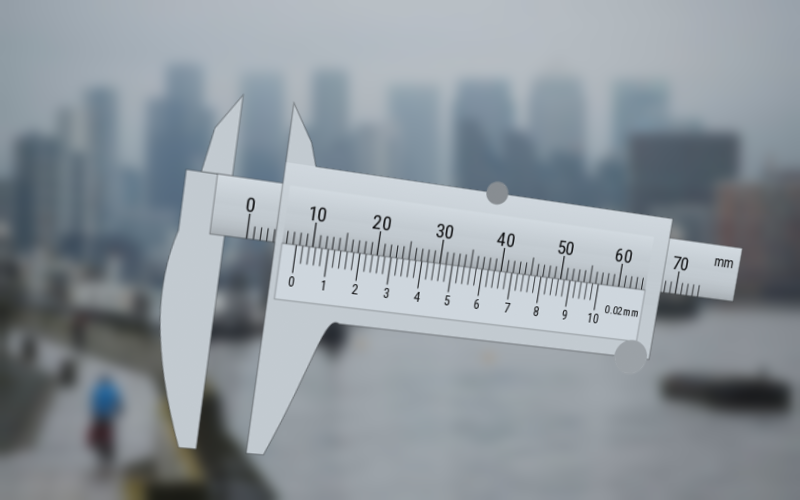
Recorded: value=7.5 unit=mm
